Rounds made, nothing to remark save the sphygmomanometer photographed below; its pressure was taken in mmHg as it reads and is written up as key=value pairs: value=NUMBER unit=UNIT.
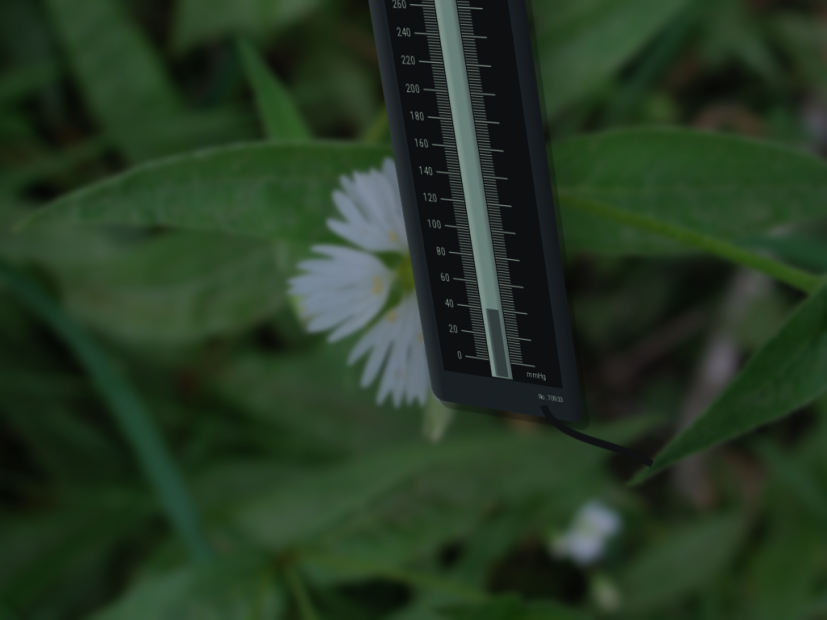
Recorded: value=40 unit=mmHg
